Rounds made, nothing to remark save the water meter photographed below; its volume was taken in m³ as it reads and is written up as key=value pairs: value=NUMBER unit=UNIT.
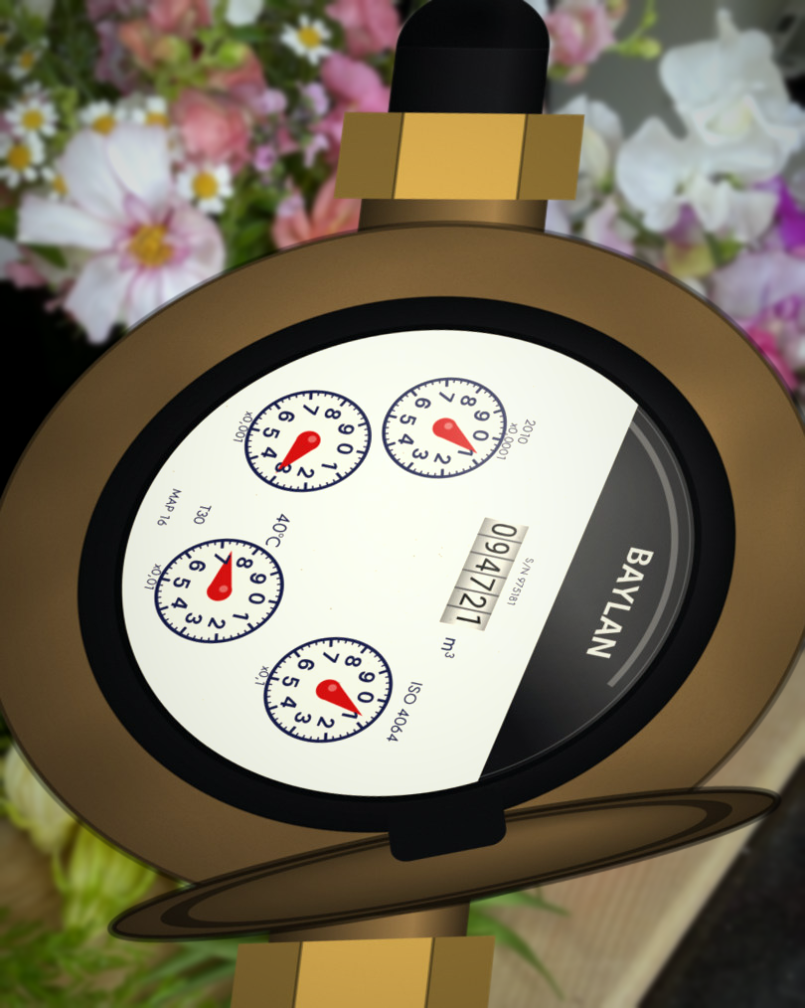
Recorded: value=94721.0730 unit=m³
